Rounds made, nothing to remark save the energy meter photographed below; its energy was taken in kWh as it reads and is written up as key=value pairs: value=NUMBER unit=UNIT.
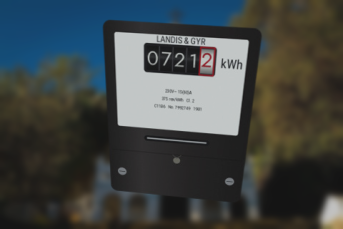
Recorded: value=721.2 unit=kWh
